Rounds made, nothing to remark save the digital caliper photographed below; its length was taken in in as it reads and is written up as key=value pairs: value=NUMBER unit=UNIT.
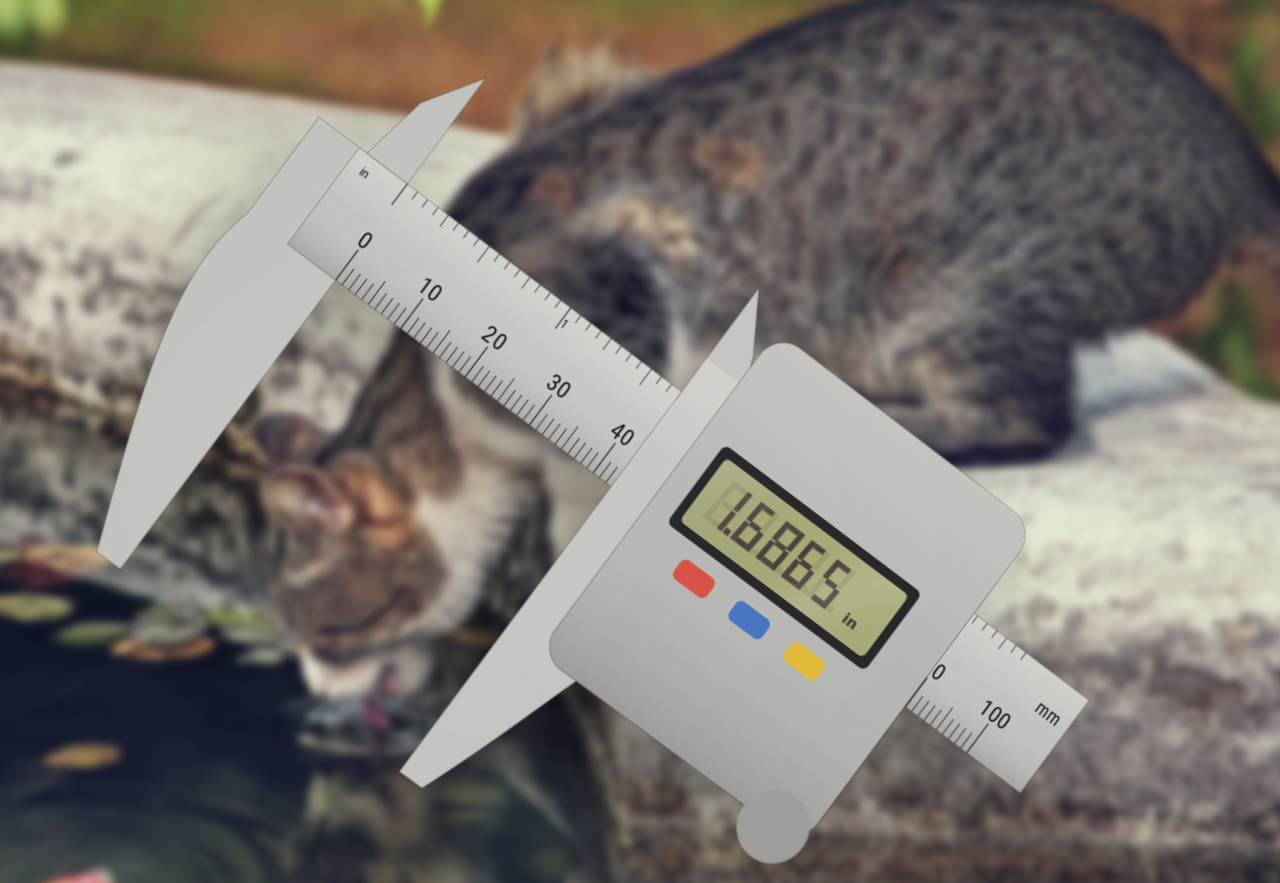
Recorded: value=1.6865 unit=in
